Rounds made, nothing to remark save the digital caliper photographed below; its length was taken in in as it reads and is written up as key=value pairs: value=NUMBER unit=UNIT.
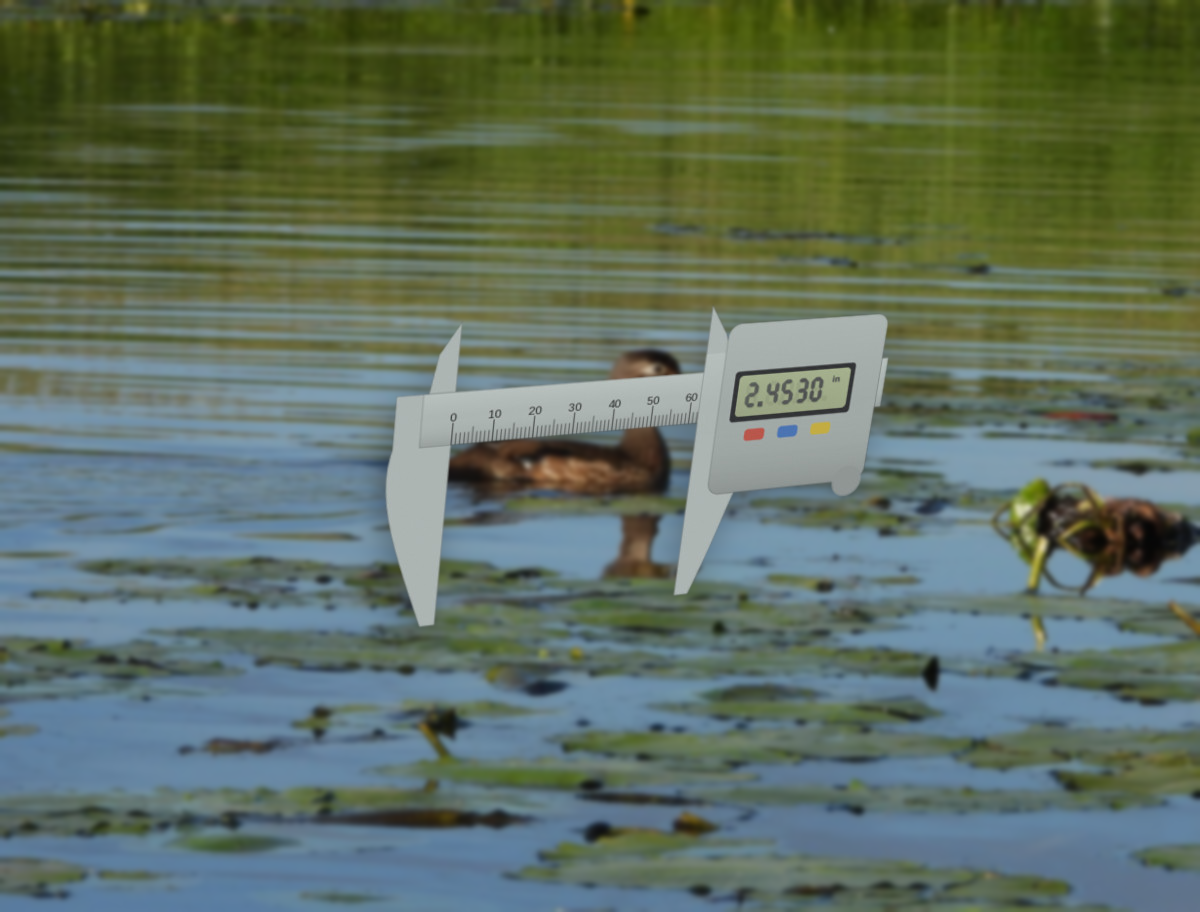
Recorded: value=2.4530 unit=in
